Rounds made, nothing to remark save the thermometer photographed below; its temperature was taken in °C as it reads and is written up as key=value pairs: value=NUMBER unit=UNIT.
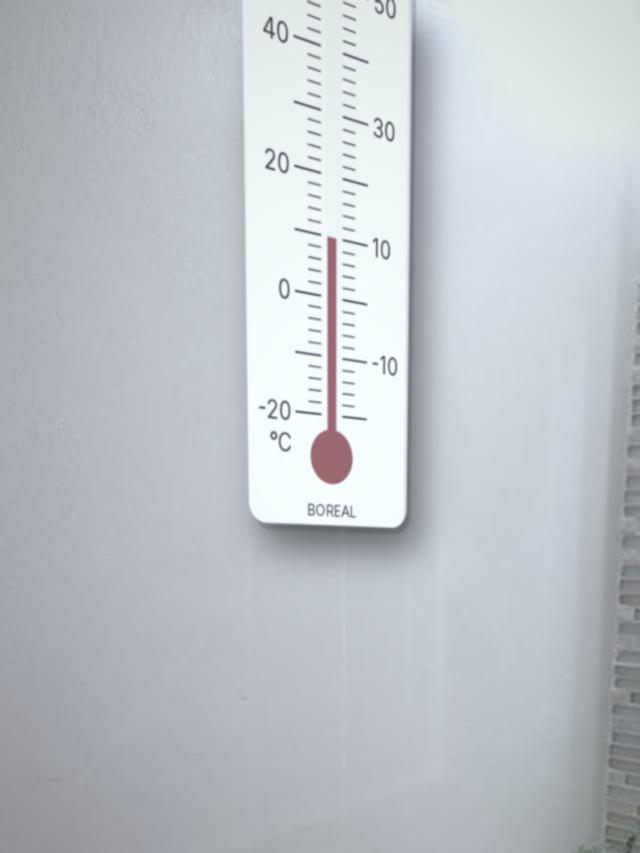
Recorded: value=10 unit=°C
